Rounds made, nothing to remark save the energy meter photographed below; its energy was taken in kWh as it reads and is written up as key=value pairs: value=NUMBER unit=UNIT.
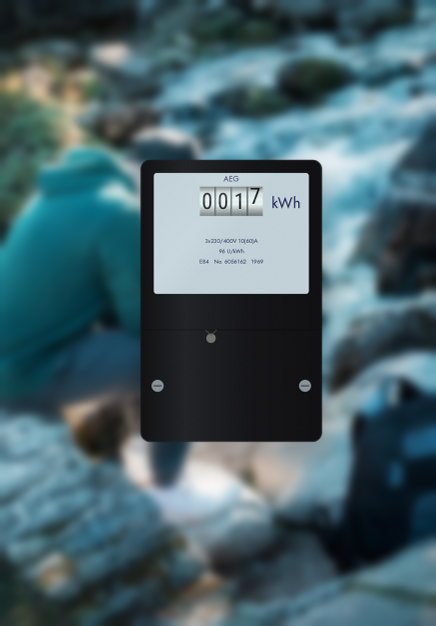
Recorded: value=17 unit=kWh
